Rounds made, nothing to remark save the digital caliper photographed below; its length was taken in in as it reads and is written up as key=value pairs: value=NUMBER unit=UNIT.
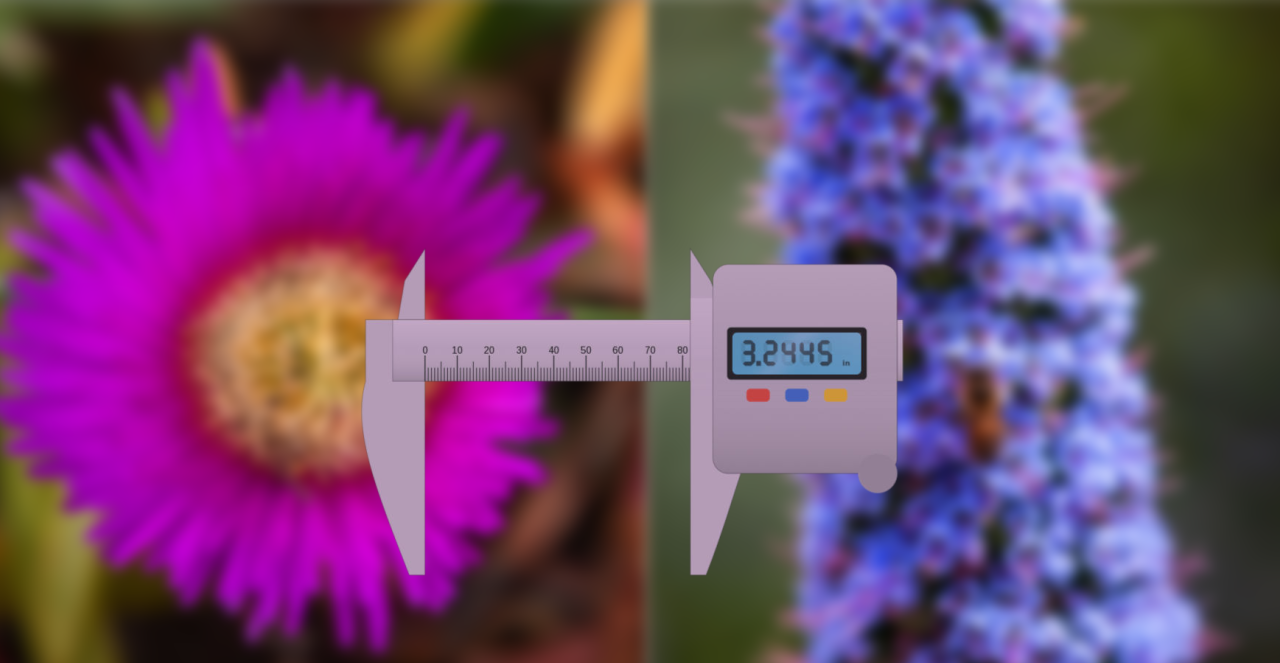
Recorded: value=3.2445 unit=in
